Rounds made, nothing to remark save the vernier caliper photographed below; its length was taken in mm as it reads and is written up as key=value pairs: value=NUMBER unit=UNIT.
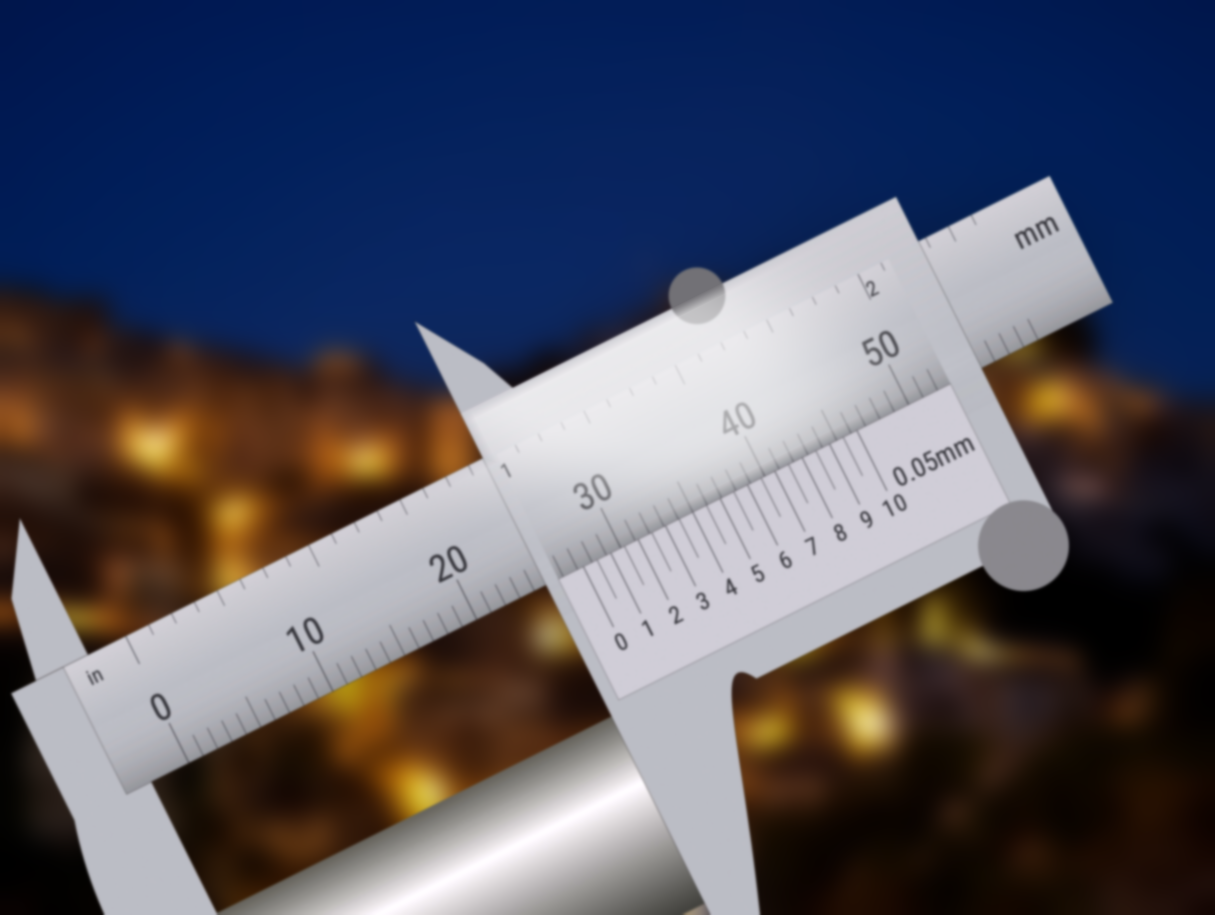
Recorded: value=27.4 unit=mm
